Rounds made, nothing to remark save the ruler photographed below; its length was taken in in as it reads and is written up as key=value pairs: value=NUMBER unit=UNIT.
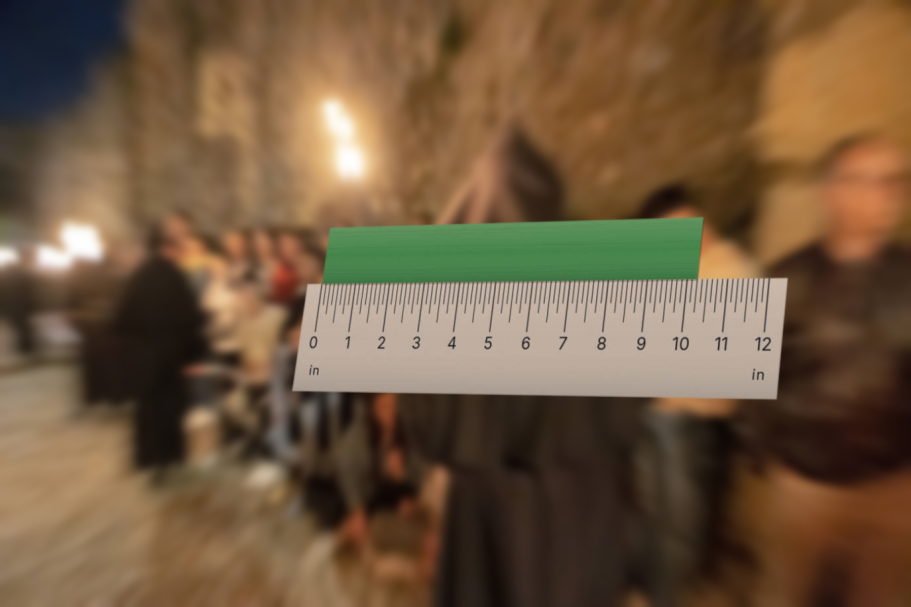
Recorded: value=10.25 unit=in
